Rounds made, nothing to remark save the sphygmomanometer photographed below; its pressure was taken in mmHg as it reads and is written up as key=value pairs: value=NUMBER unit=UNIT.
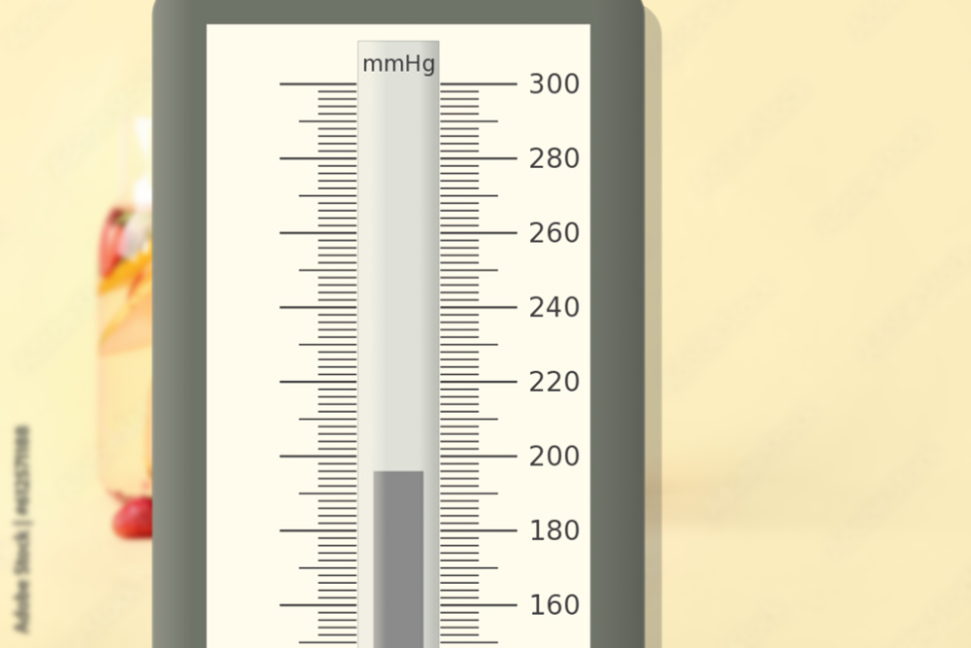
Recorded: value=196 unit=mmHg
